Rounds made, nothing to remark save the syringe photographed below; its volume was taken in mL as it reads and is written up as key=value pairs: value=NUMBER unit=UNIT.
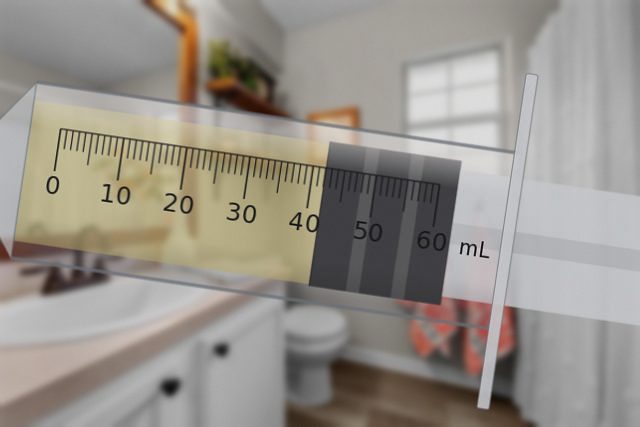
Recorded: value=42 unit=mL
